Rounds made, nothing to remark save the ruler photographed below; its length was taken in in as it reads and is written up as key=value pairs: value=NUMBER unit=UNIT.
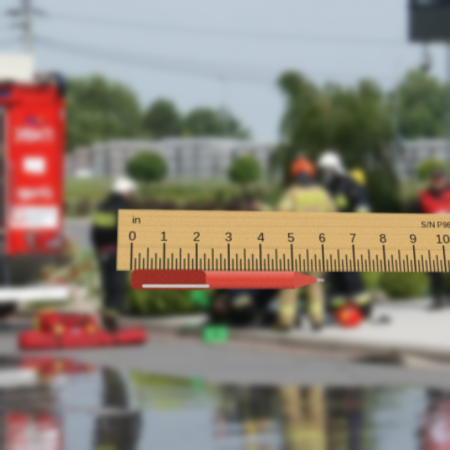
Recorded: value=6 unit=in
